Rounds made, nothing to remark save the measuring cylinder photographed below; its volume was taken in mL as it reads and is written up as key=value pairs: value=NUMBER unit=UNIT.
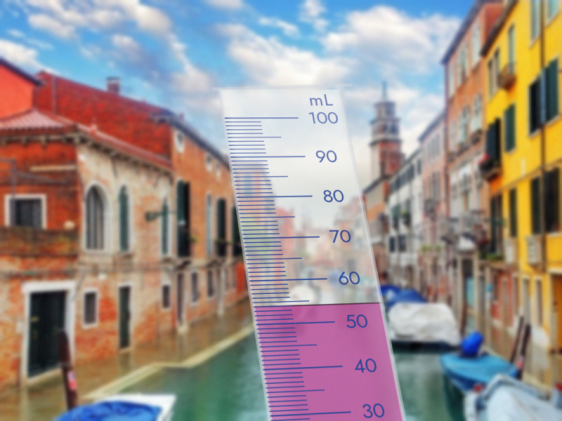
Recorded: value=54 unit=mL
